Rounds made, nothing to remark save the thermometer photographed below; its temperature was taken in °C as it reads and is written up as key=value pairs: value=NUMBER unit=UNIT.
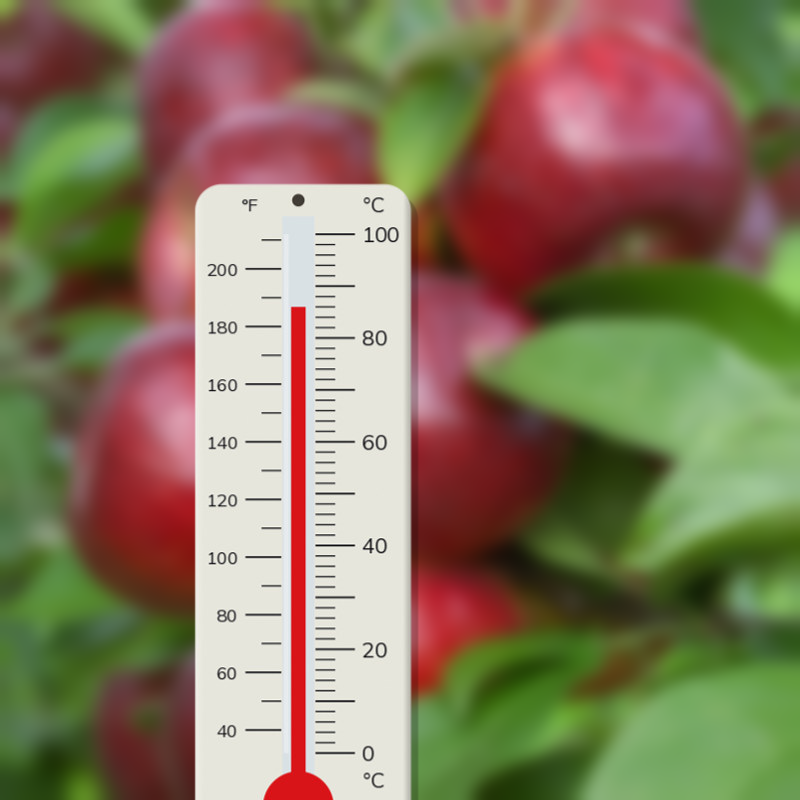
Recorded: value=86 unit=°C
